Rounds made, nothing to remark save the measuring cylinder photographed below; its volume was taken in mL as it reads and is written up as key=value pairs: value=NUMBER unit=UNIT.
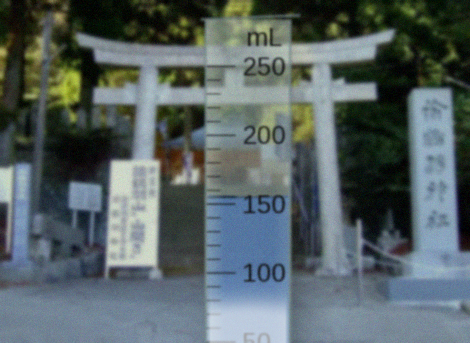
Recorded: value=155 unit=mL
